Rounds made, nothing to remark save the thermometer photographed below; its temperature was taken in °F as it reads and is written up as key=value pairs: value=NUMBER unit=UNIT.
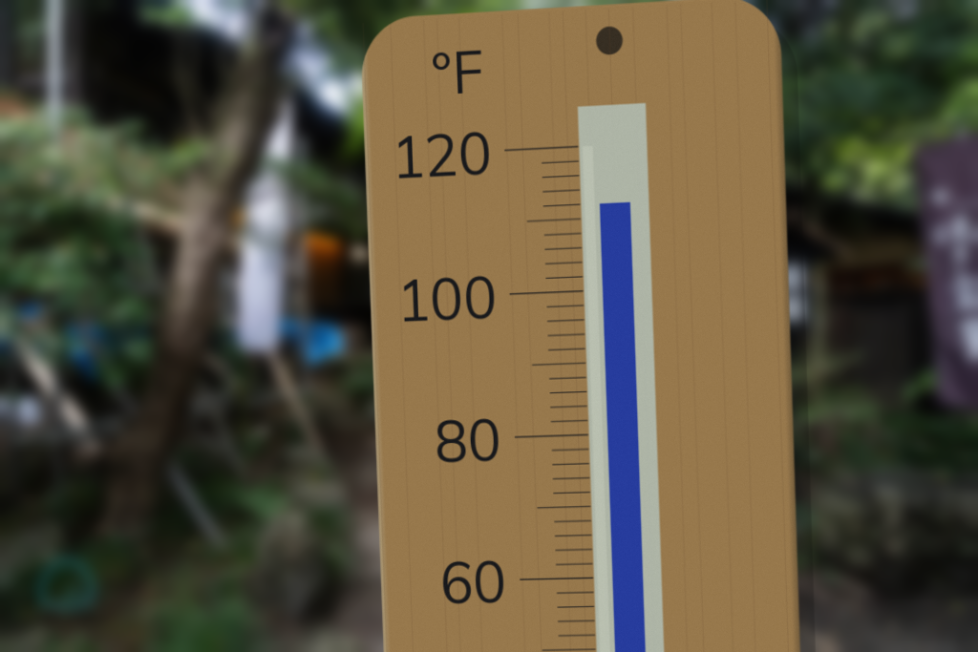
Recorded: value=112 unit=°F
